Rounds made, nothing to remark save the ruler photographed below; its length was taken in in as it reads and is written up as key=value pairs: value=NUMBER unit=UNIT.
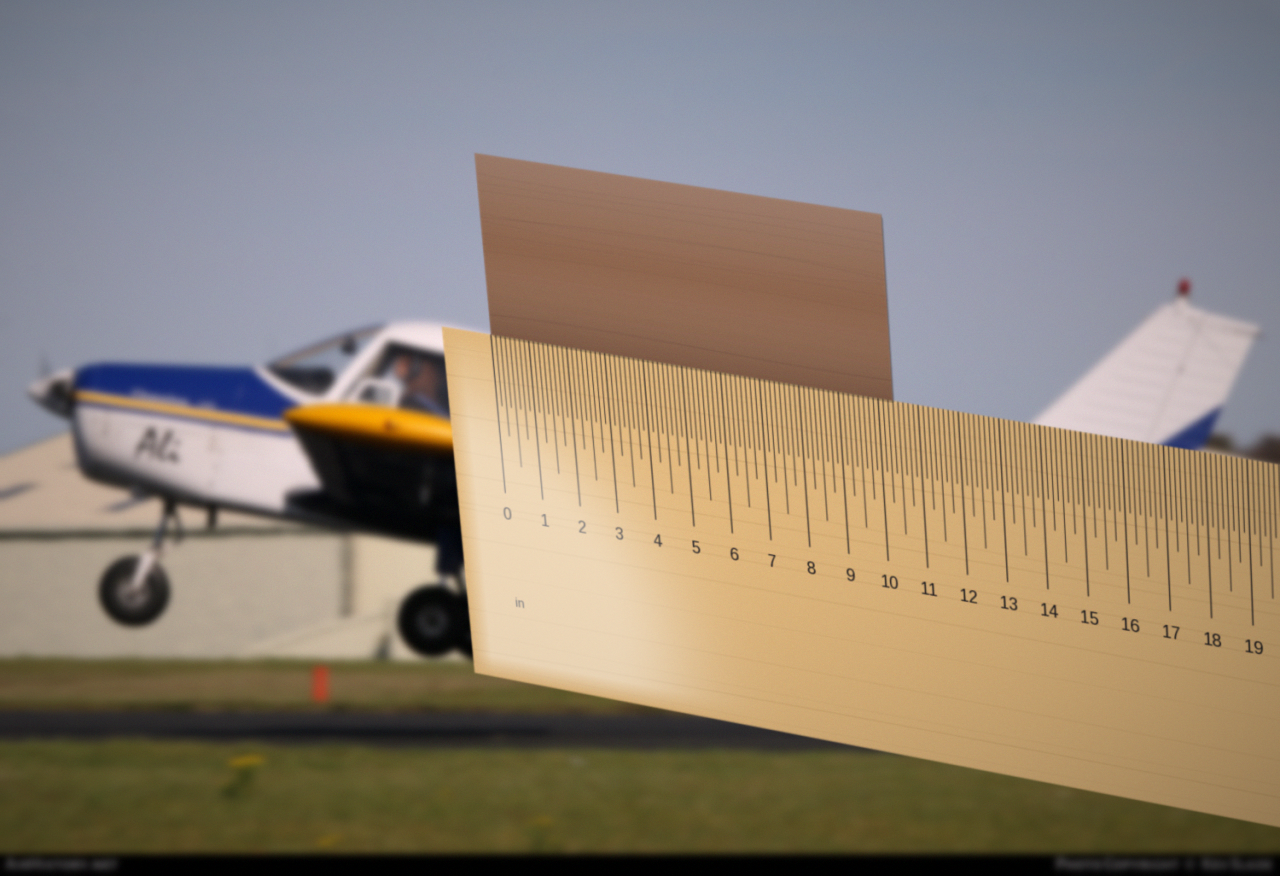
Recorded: value=10.375 unit=in
